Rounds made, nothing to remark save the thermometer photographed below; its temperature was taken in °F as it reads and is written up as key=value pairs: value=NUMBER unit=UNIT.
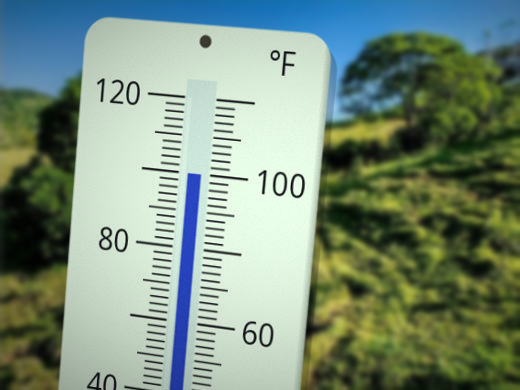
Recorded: value=100 unit=°F
